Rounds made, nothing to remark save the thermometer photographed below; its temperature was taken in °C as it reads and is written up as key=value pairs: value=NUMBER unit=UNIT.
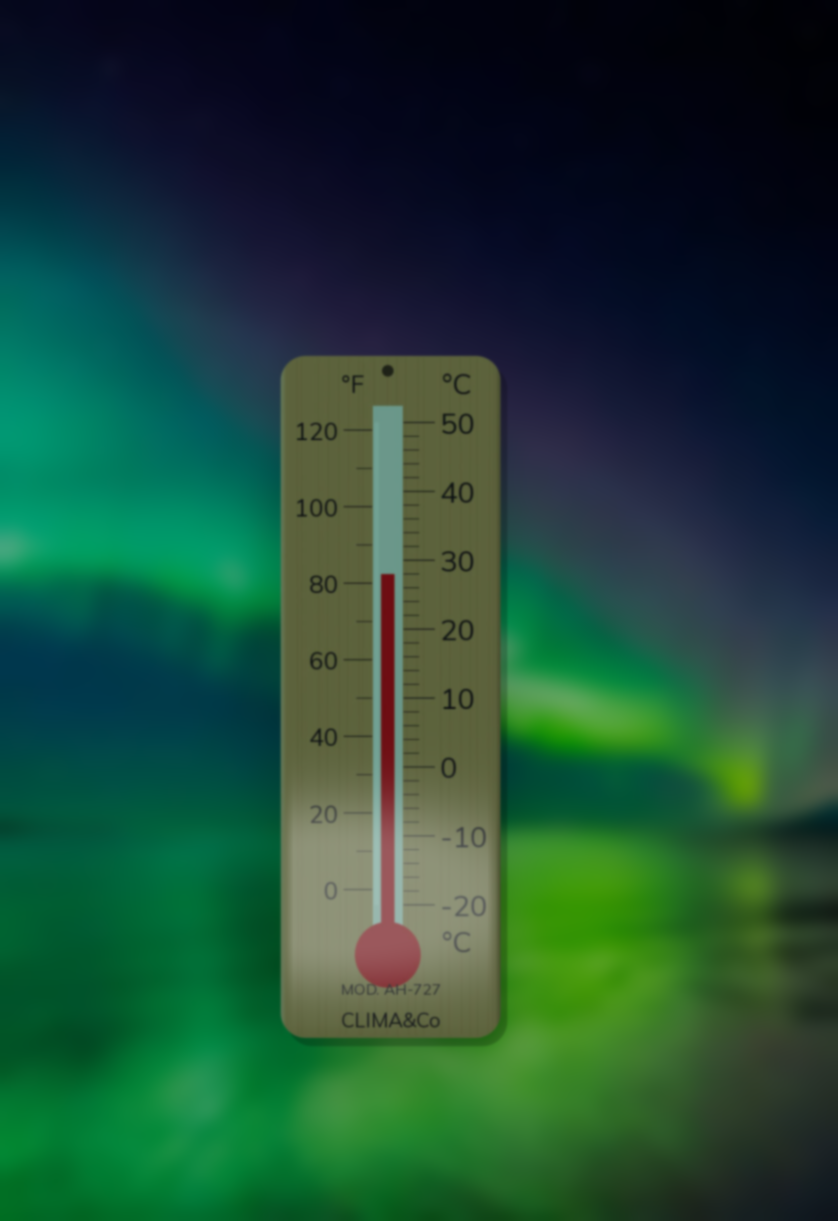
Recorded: value=28 unit=°C
